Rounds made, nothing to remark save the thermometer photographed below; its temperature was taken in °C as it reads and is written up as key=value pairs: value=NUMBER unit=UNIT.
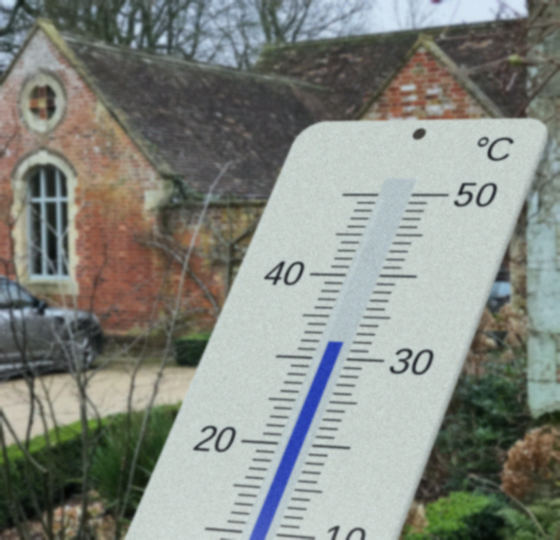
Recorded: value=32 unit=°C
